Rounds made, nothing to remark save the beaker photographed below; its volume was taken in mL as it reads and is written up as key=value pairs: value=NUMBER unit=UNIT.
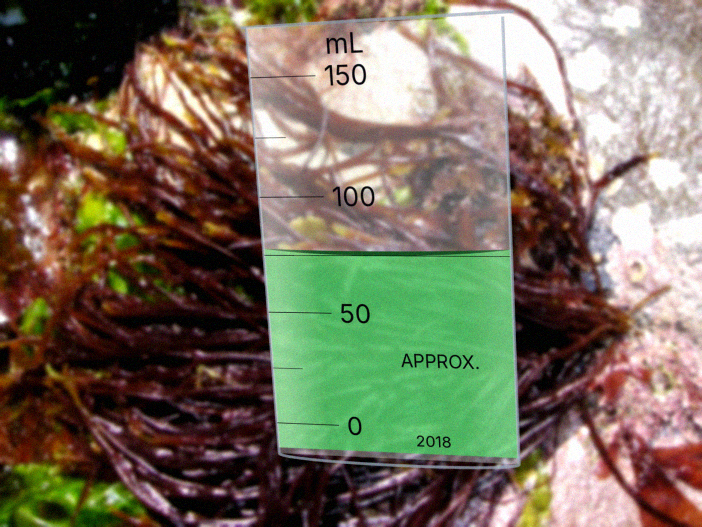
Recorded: value=75 unit=mL
